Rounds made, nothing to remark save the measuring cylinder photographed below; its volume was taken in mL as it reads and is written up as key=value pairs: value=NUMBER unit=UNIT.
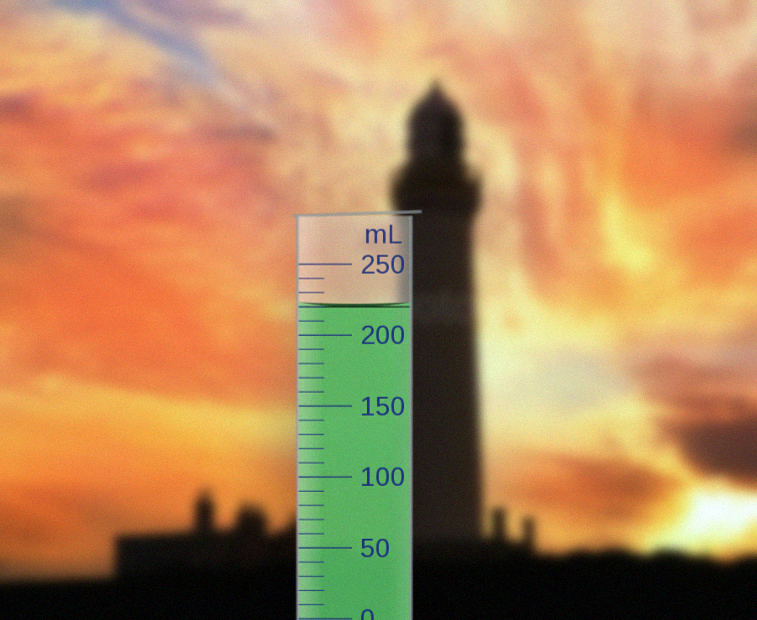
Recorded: value=220 unit=mL
